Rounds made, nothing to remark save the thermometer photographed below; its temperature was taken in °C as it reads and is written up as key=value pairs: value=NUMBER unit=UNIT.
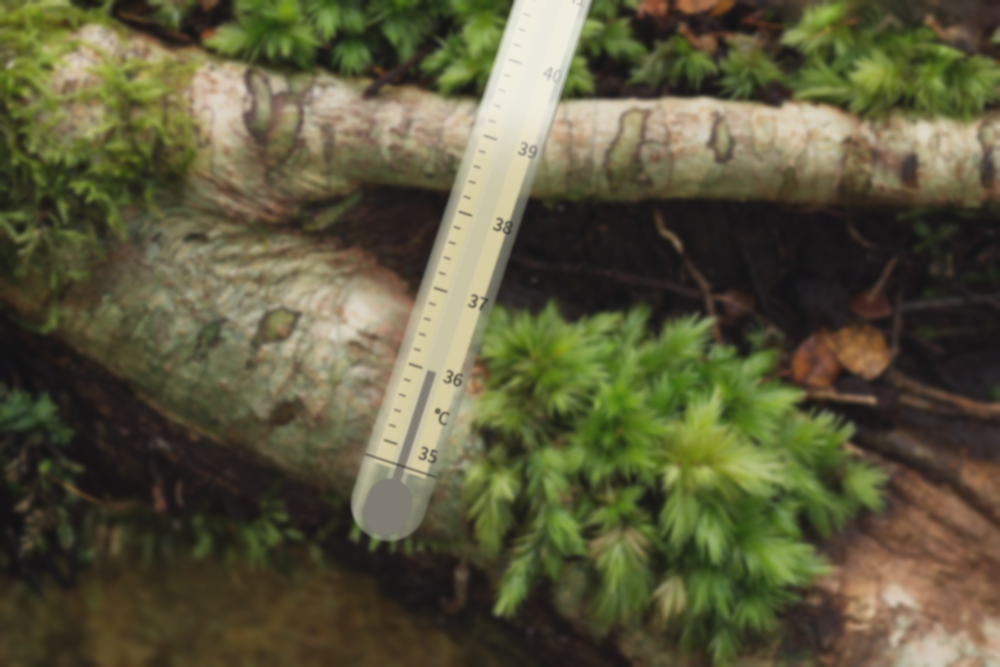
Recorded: value=36 unit=°C
